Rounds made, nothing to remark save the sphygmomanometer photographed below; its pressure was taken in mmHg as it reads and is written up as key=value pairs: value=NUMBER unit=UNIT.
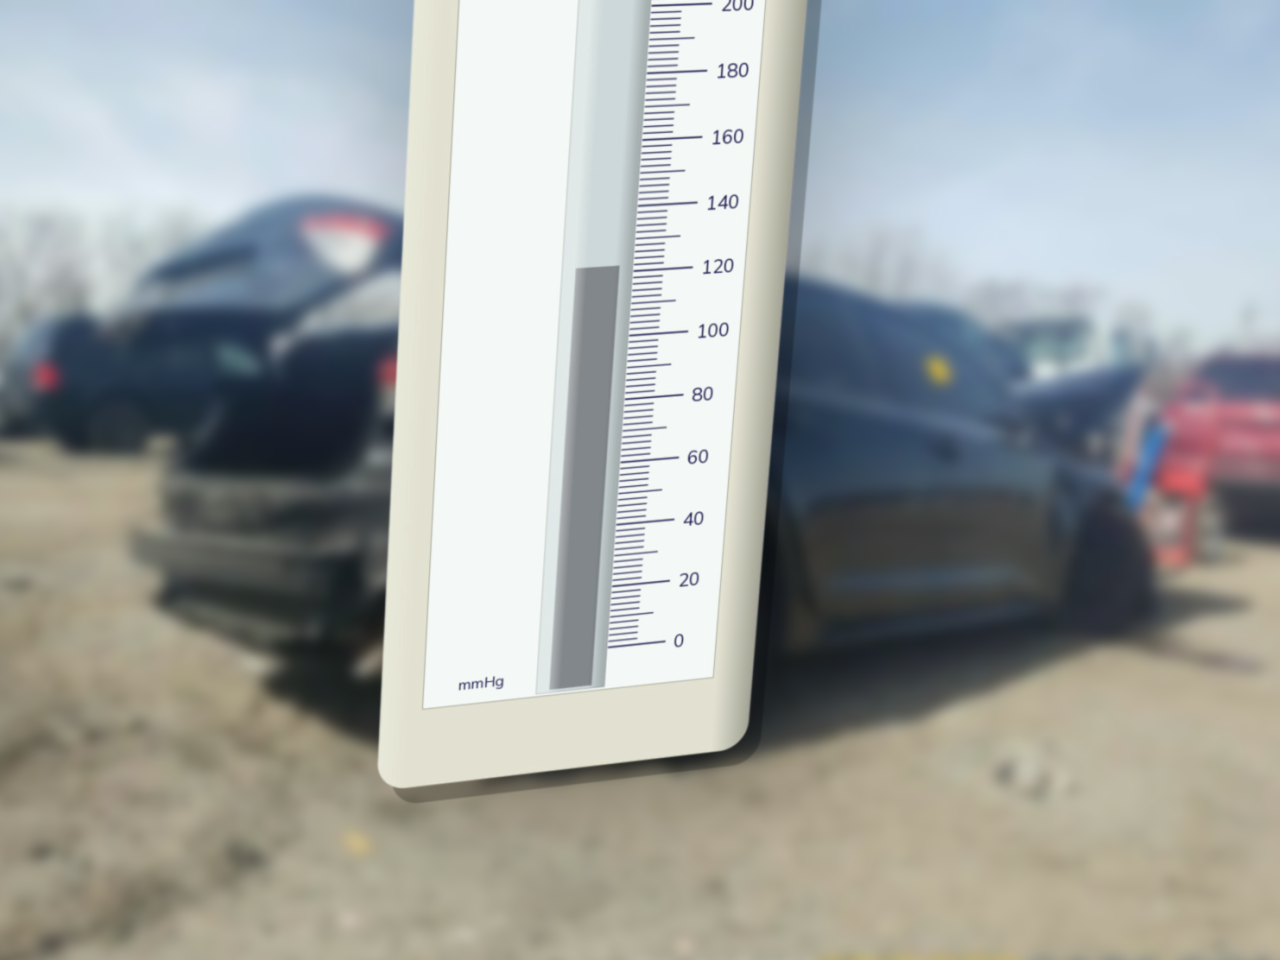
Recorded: value=122 unit=mmHg
